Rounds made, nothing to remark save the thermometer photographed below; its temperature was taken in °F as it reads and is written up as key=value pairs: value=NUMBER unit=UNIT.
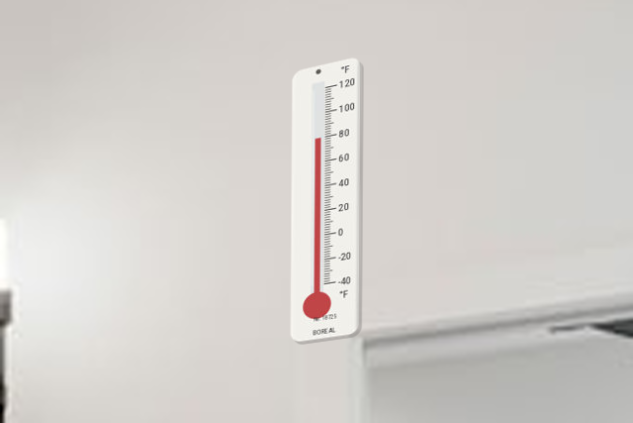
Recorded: value=80 unit=°F
